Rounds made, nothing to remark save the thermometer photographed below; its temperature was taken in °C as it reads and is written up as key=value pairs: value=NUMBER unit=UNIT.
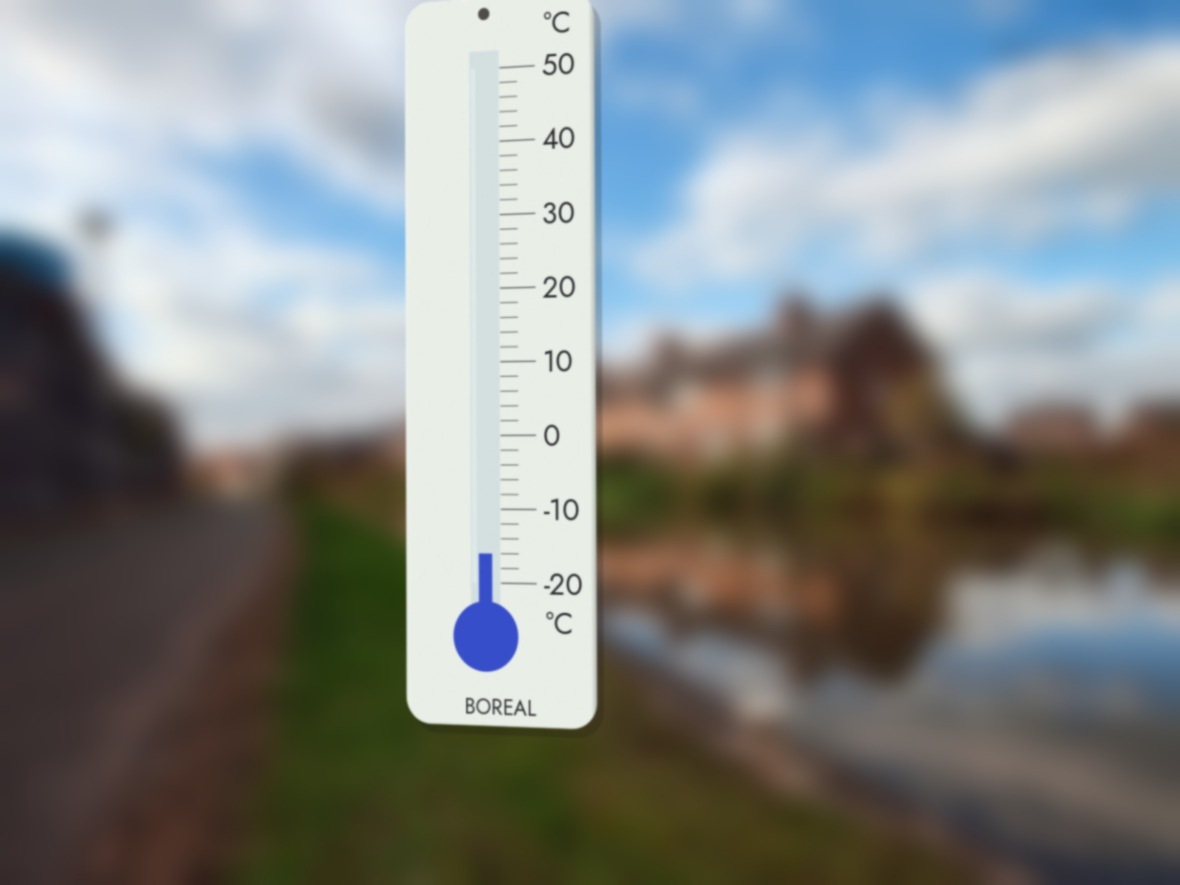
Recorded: value=-16 unit=°C
